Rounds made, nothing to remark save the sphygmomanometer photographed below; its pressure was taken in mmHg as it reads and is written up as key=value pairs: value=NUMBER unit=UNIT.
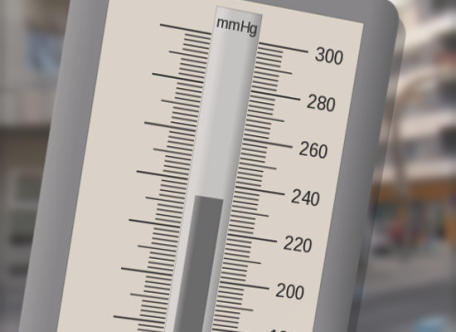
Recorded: value=234 unit=mmHg
